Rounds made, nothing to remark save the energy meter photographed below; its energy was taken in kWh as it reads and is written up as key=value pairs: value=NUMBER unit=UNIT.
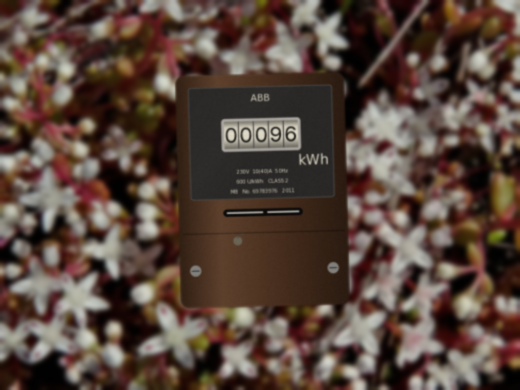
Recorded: value=96 unit=kWh
